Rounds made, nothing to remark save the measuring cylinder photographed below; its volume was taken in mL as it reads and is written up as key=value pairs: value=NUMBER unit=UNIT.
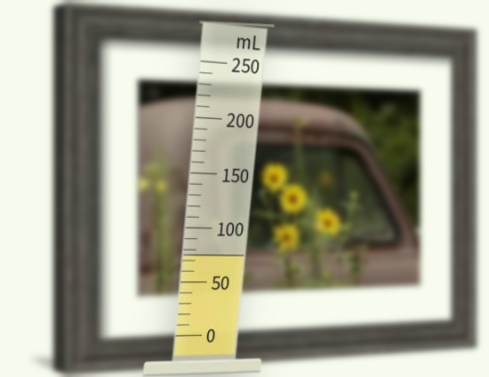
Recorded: value=75 unit=mL
